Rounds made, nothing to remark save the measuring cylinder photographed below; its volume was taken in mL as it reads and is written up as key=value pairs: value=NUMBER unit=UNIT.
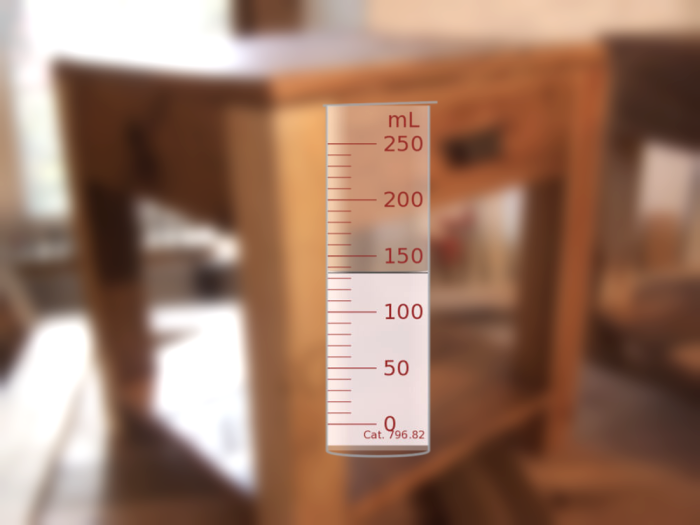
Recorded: value=135 unit=mL
